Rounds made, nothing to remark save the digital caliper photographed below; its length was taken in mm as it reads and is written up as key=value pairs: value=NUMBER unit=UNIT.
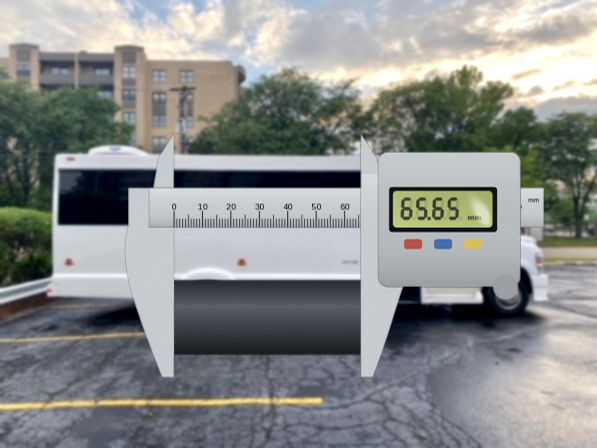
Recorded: value=65.65 unit=mm
